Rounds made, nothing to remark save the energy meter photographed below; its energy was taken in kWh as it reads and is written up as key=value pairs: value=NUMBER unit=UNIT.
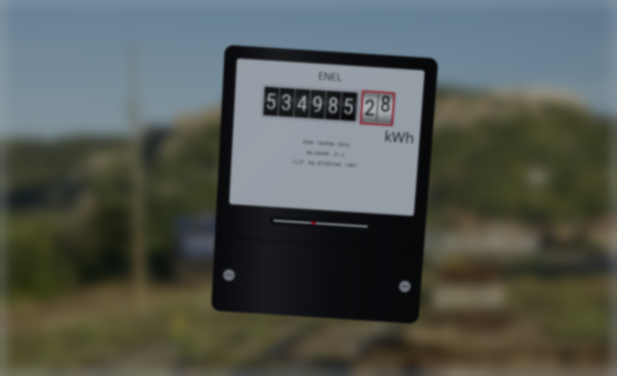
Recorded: value=534985.28 unit=kWh
